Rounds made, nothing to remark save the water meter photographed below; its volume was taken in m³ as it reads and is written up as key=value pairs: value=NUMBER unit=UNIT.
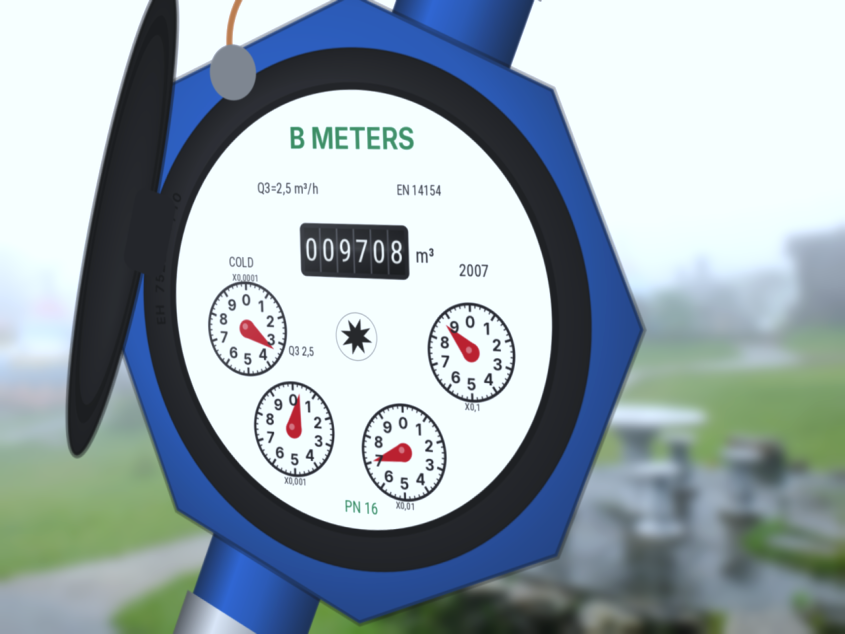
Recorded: value=9708.8703 unit=m³
